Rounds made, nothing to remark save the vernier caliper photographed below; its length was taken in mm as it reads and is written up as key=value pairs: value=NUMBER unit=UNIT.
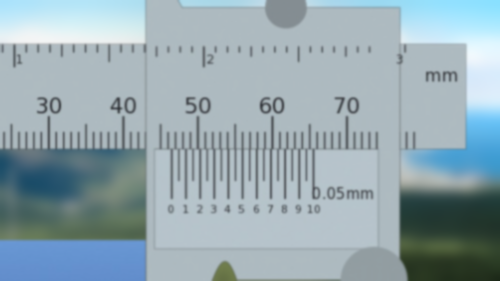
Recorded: value=46.5 unit=mm
